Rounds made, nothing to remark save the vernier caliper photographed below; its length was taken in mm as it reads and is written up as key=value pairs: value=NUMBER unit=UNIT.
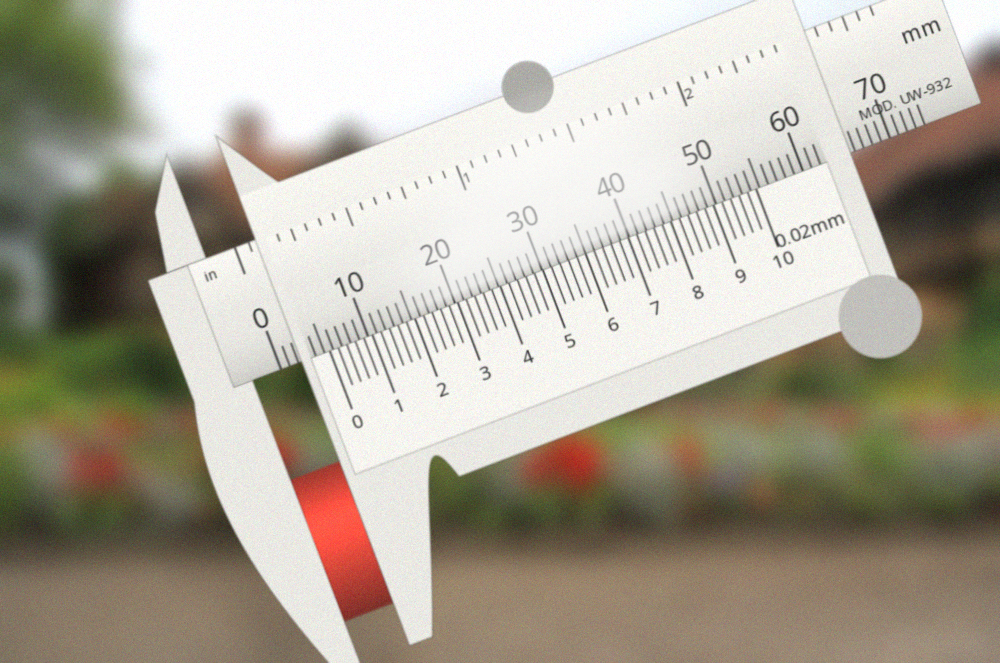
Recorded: value=5.6 unit=mm
